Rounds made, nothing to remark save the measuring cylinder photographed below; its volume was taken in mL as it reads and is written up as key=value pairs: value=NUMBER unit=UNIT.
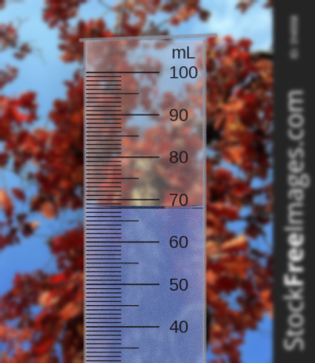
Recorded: value=68 unit=mL
